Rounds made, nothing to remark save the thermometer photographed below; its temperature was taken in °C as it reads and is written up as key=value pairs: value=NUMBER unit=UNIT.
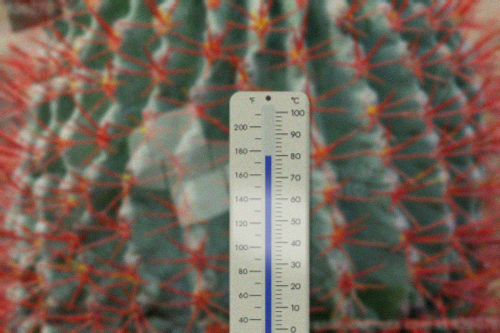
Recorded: value=80 unit=°C
